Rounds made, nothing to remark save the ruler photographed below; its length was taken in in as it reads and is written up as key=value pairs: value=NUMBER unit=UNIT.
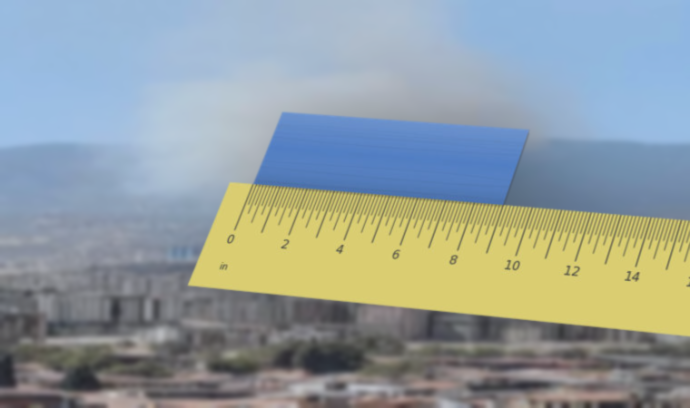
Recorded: value=9 unit=in
